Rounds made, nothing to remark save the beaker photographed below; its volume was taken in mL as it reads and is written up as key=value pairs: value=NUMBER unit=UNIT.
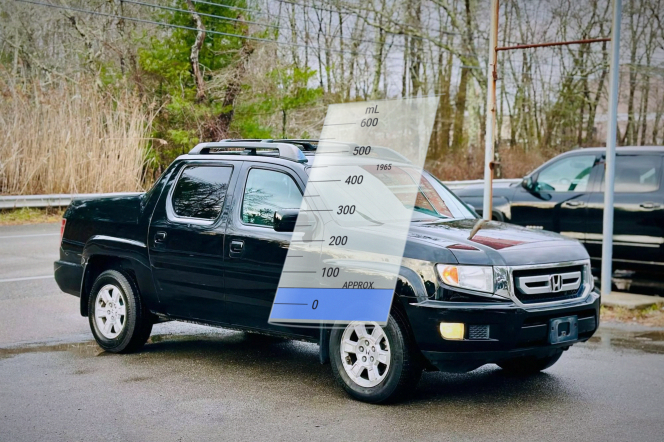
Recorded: value=50 unit=mL
